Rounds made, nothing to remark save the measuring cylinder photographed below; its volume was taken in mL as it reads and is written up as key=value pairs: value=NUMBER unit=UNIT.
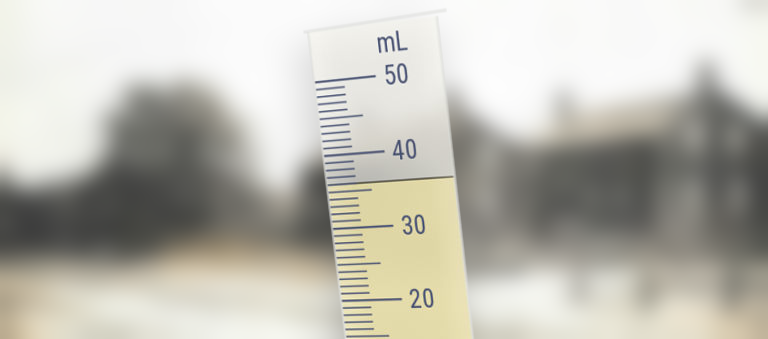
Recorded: value=36 unit=mL
